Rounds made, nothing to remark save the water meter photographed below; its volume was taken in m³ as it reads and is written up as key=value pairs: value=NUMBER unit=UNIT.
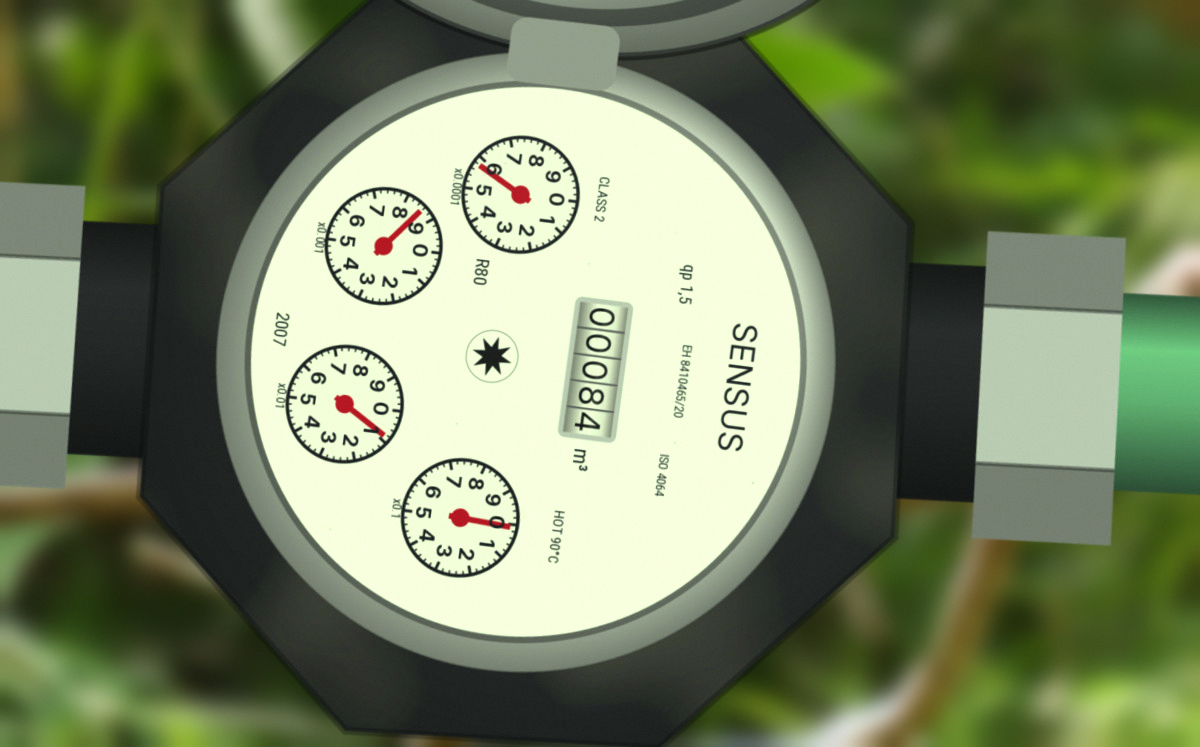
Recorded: value=84.0085 unit=m³
